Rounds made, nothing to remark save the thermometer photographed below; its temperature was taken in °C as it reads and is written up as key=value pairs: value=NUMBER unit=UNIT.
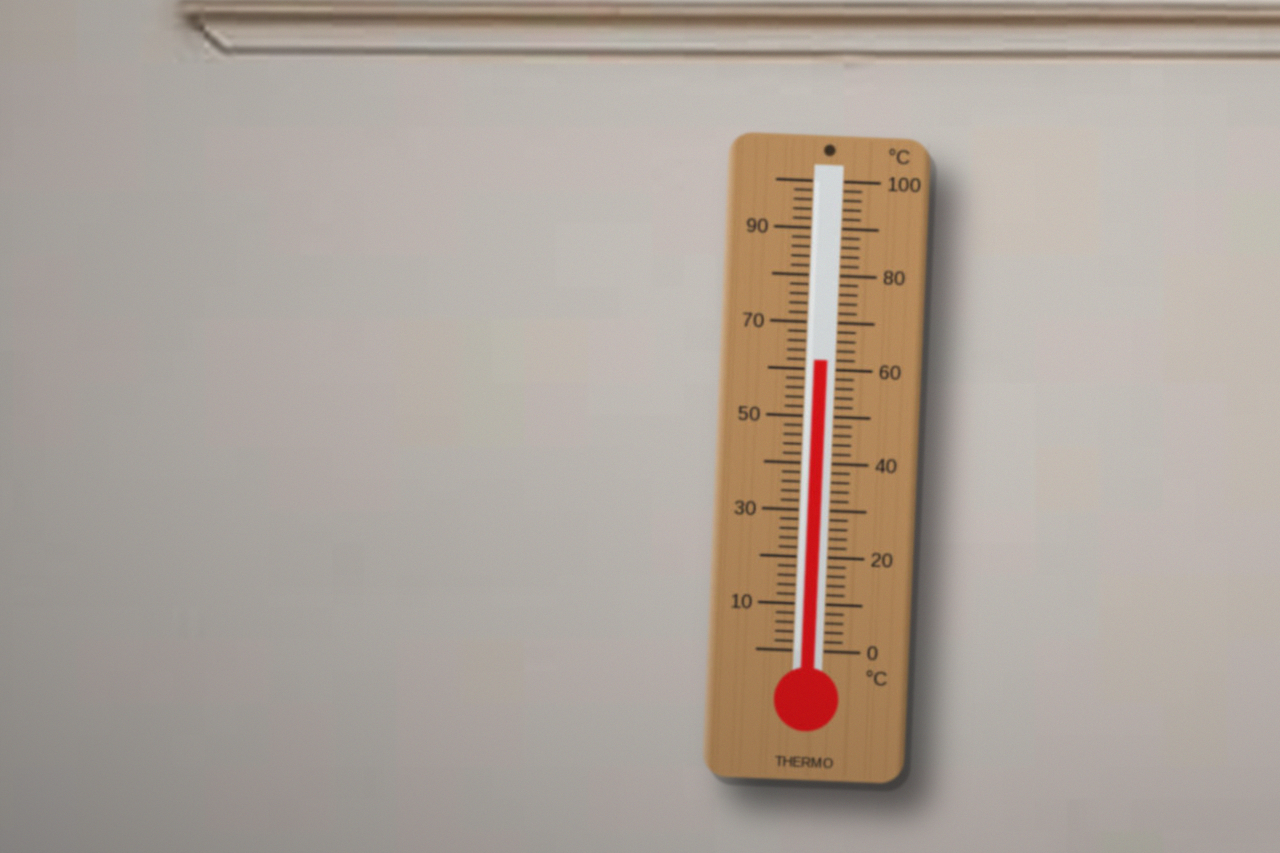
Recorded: value=62 unit=°C
